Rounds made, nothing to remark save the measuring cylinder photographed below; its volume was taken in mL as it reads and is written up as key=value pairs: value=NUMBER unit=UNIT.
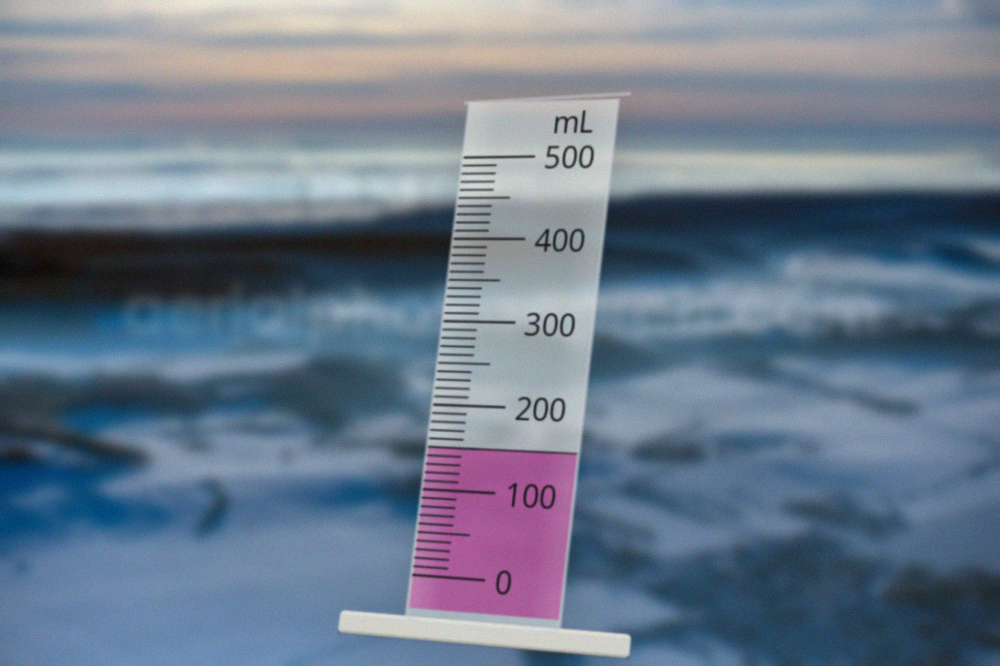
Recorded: value=150 unit=mL
